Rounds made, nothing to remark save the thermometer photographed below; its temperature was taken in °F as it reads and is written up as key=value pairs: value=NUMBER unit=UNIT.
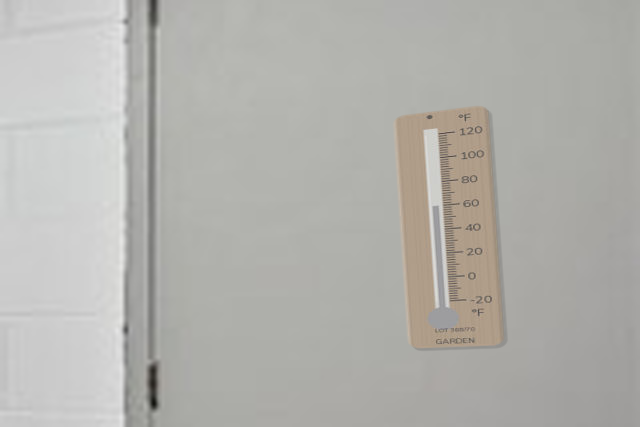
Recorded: value=60 unit=°F
